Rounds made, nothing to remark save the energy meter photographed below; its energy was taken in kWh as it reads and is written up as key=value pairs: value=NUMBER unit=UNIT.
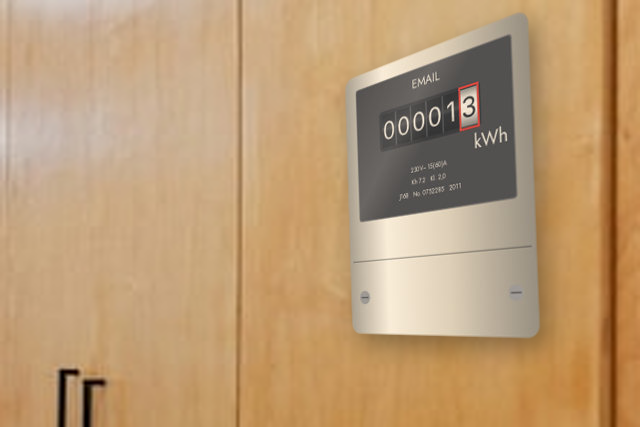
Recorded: value=1.3 unit=kWh
